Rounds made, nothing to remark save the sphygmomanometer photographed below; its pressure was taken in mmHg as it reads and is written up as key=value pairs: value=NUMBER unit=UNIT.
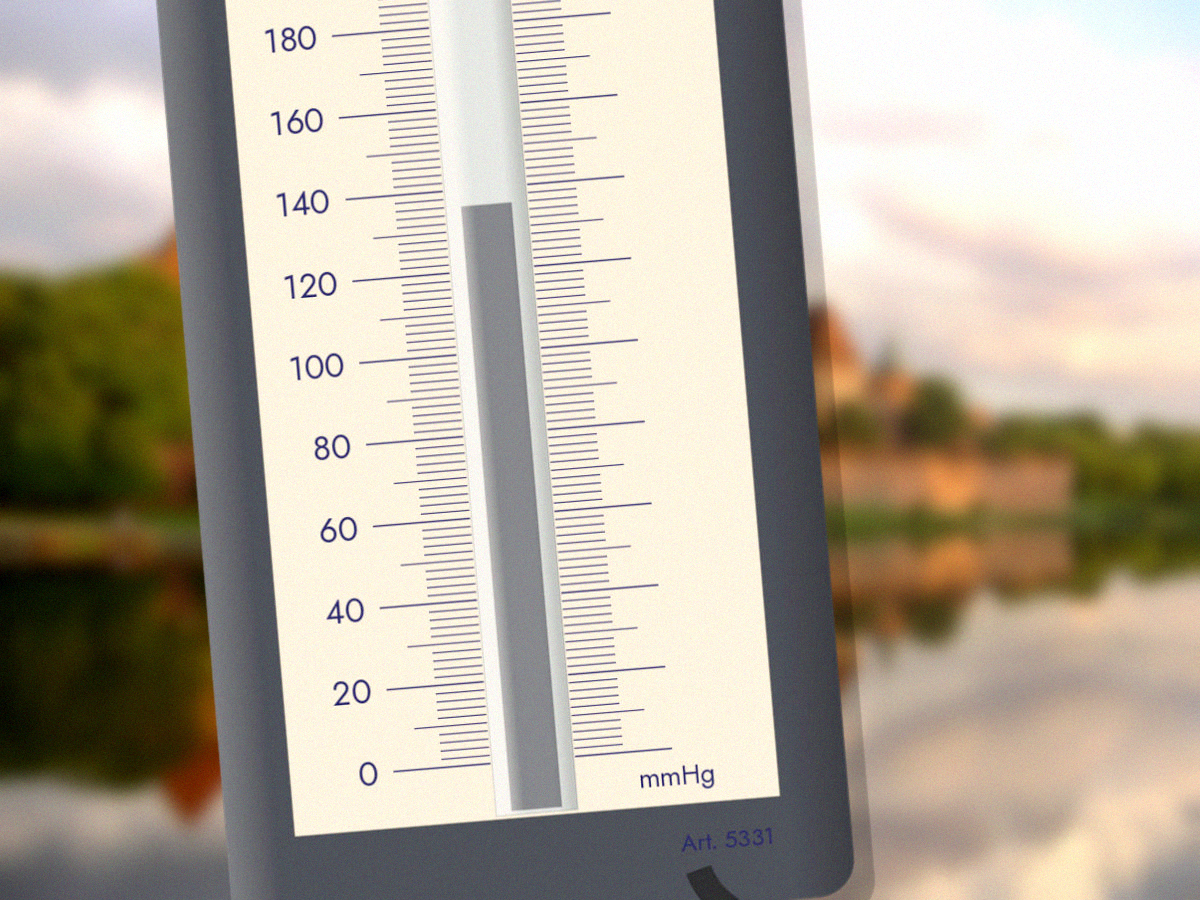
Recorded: value=136 unit=mmHg
